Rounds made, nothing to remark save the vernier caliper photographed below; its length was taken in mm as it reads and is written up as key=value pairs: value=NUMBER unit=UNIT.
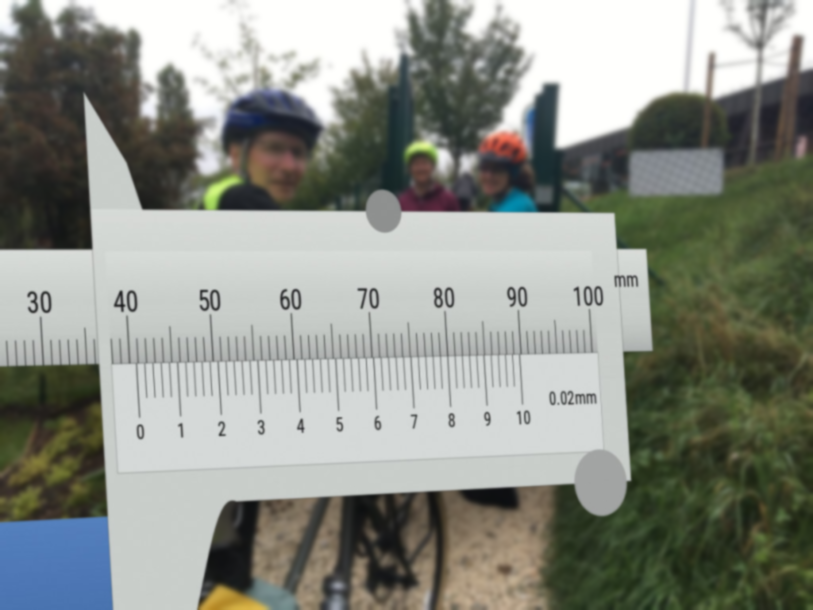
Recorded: value=40.8 unit=mm
